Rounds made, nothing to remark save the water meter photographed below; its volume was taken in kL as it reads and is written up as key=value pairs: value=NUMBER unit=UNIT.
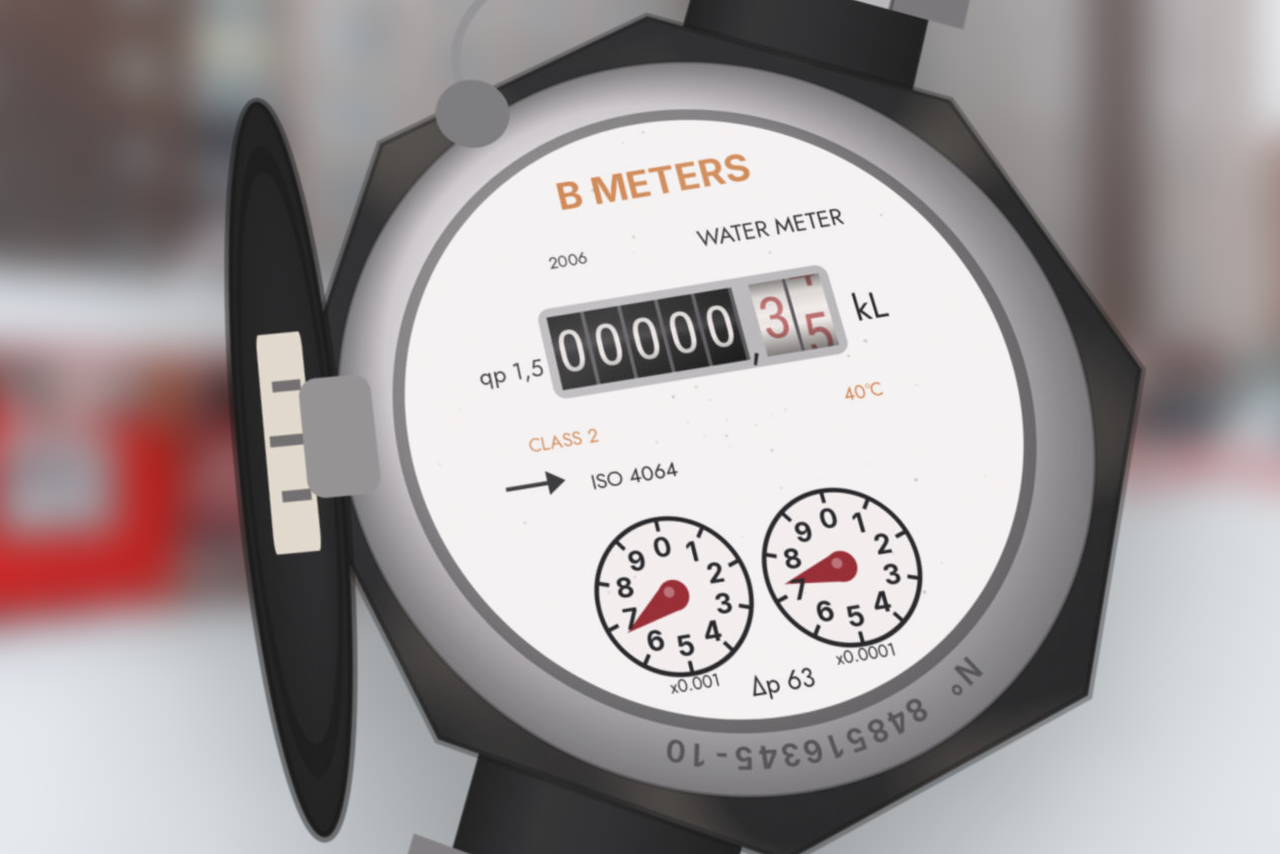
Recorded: value=0.3467 unit=kL
